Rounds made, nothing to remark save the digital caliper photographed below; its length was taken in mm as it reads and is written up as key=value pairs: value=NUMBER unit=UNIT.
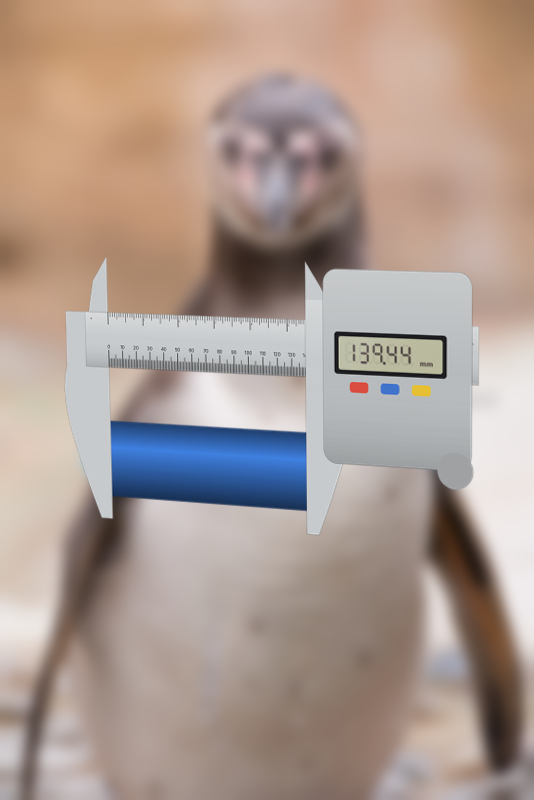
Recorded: value=139.44 unit=mm
